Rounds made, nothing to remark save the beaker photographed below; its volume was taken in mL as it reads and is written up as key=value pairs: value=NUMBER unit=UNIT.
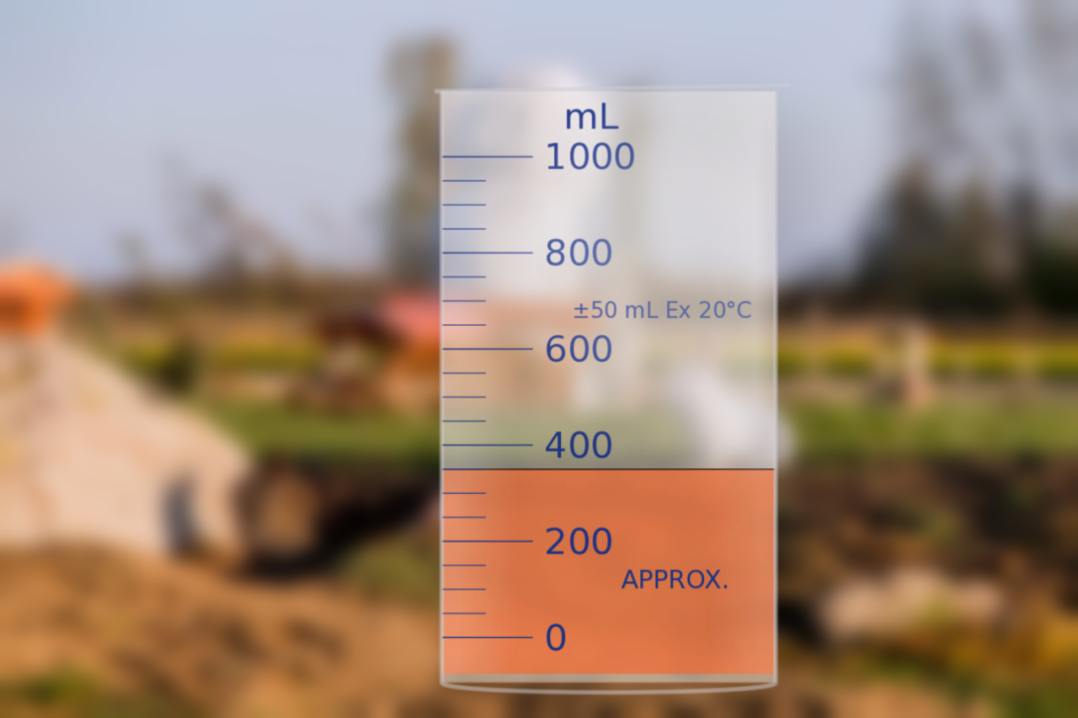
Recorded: value=350 unit=mL
